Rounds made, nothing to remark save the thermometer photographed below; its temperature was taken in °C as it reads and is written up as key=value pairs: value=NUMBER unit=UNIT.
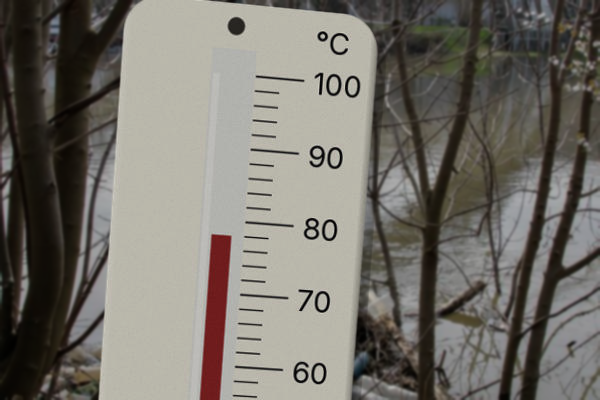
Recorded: value=78 unit=°C
